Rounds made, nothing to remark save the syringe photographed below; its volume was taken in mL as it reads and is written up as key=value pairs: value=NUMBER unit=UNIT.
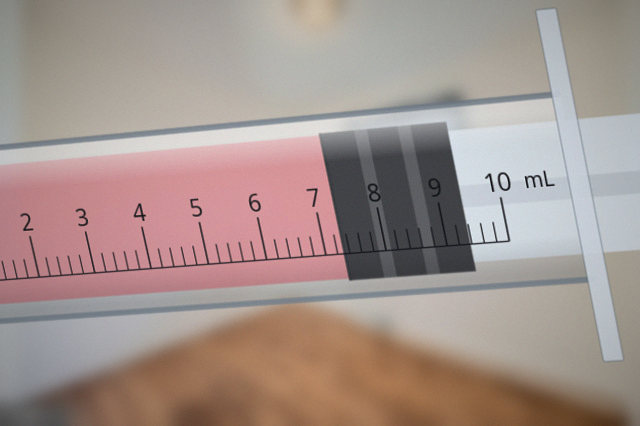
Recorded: value=7.3 unit=mL
